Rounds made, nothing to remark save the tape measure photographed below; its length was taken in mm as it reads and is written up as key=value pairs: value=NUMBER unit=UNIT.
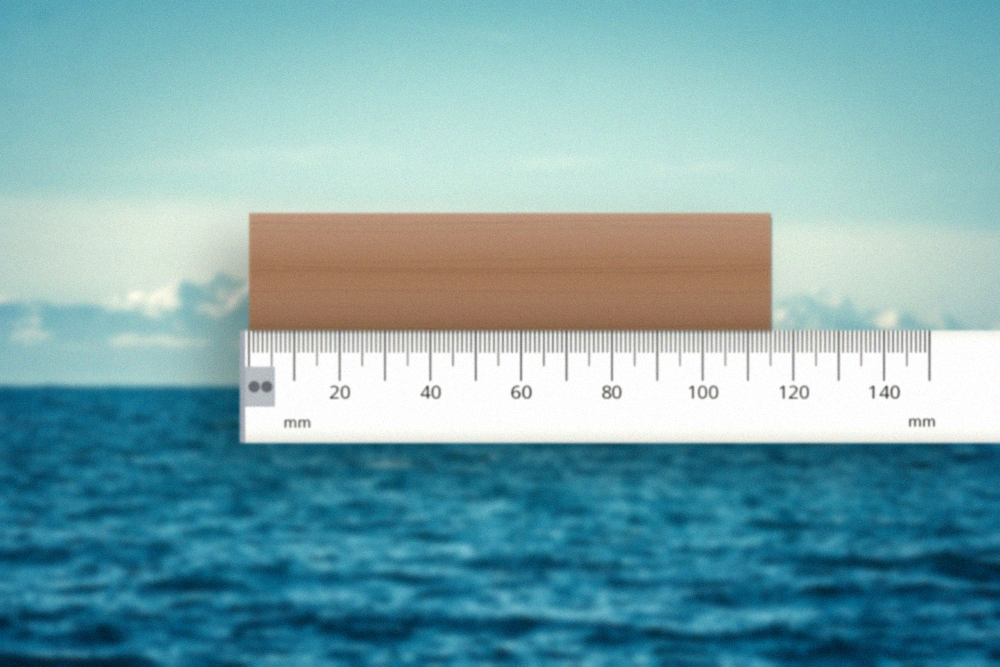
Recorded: value=115 unit=mm
